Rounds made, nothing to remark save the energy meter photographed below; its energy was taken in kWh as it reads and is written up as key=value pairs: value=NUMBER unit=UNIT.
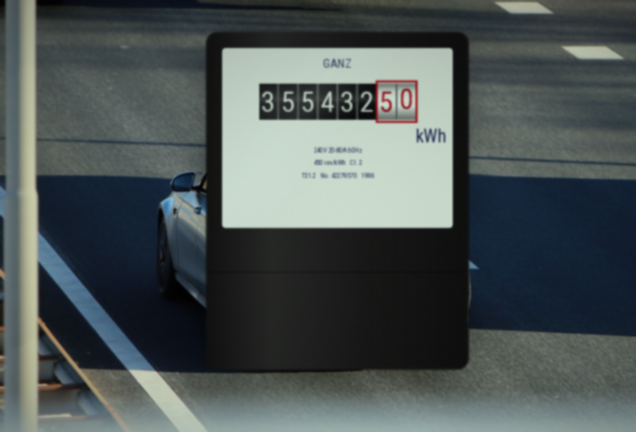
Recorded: value=355432.50 unit=kWh
